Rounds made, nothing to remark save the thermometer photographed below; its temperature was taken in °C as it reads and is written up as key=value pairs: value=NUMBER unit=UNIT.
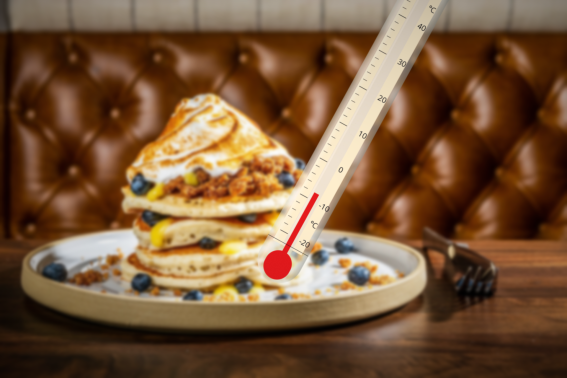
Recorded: value=-8 unit=°C
